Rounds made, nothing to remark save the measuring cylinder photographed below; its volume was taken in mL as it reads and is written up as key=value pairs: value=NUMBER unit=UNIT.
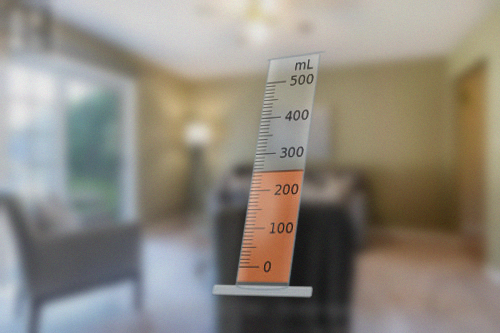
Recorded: value=250 unit=mL
